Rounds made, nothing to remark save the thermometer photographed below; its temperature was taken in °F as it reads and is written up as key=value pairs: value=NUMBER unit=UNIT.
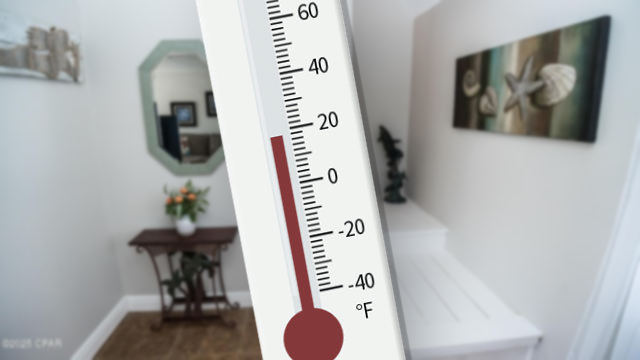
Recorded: value=18 unit=°F
